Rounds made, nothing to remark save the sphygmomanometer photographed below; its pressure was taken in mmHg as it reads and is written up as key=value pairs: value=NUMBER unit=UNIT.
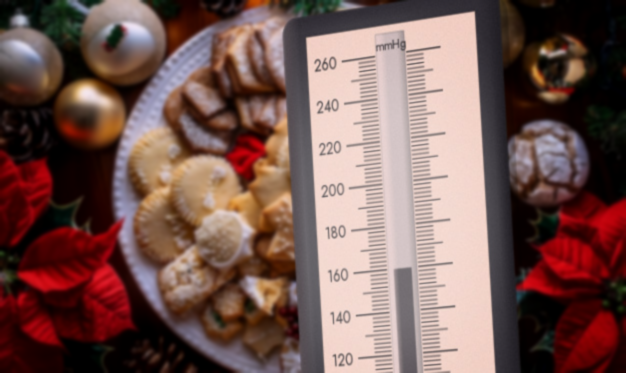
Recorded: value=160 unit=mmHg
